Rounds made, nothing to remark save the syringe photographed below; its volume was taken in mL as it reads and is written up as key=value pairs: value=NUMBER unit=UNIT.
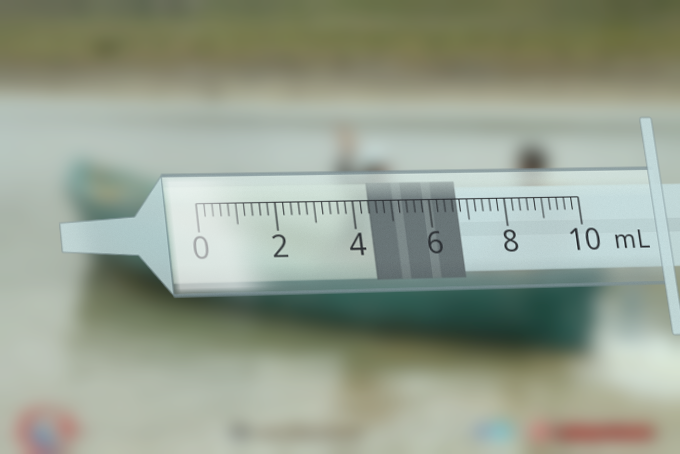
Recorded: value=4.4 unit=mL
